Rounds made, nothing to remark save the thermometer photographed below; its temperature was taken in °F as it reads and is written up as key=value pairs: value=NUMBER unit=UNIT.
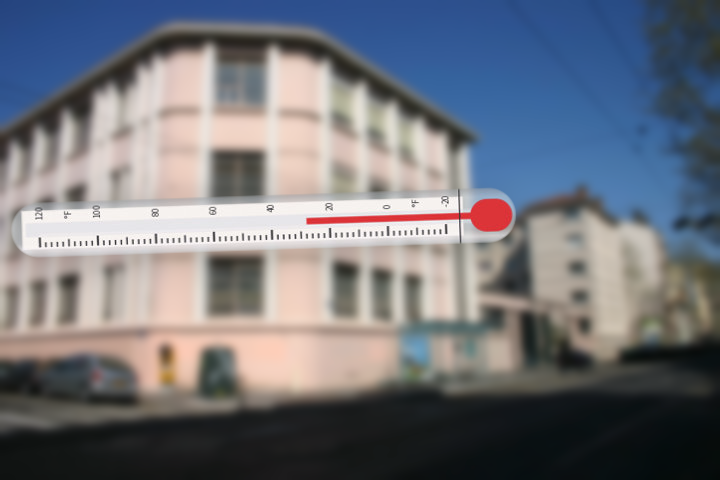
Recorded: value=28 unit=°F
